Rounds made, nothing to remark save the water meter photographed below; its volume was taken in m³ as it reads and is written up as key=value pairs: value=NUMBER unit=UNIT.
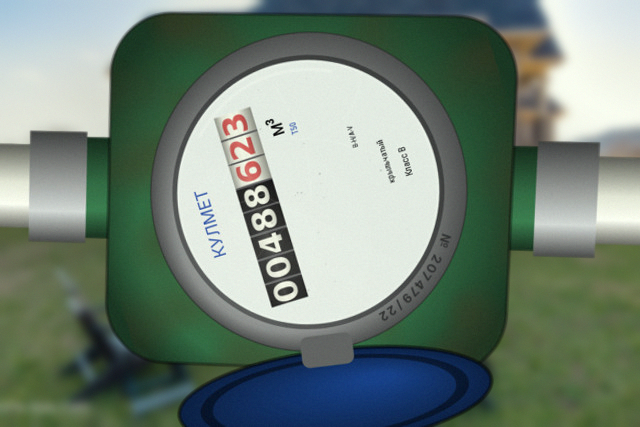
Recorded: value=488.623 unit=m³
